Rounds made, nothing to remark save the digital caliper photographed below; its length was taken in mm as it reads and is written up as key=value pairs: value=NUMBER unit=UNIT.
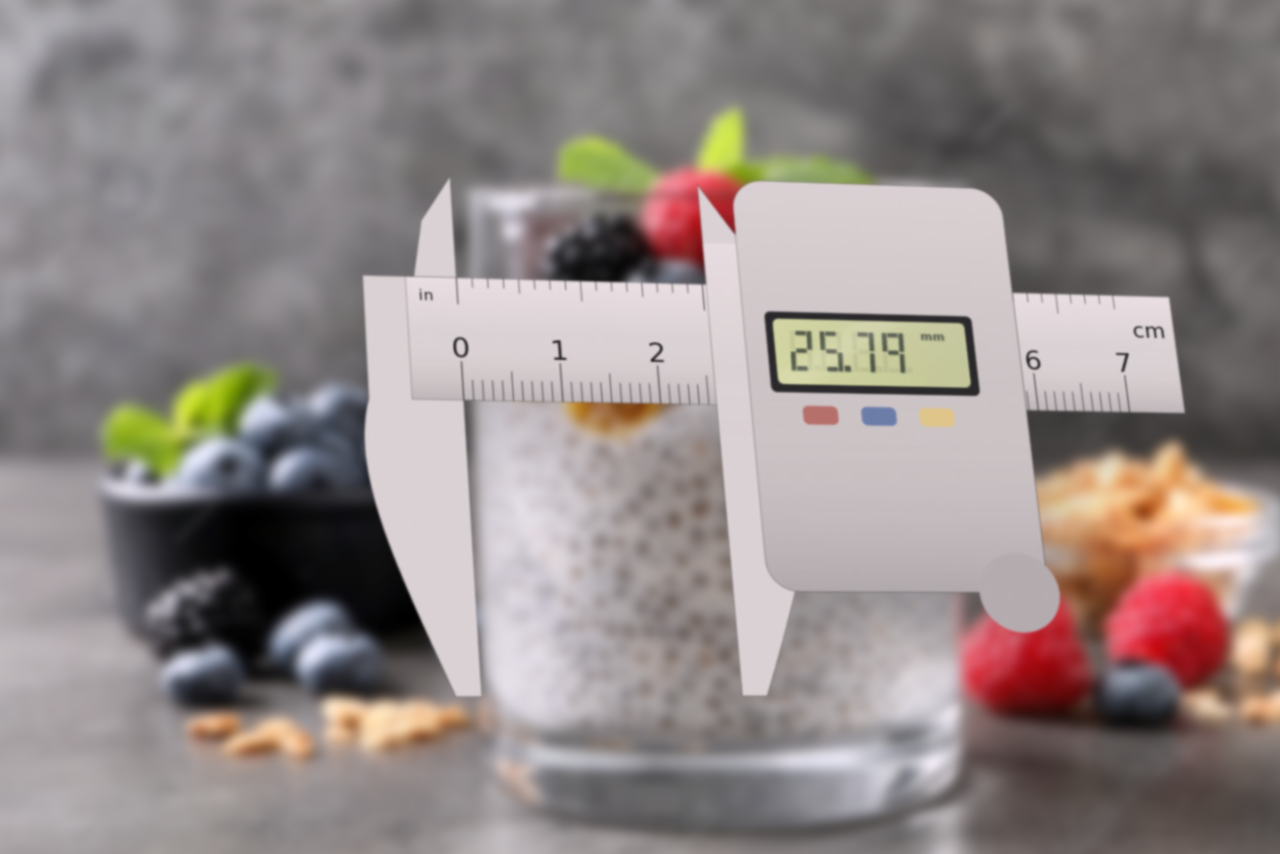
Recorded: value=25.79 unit=mm
